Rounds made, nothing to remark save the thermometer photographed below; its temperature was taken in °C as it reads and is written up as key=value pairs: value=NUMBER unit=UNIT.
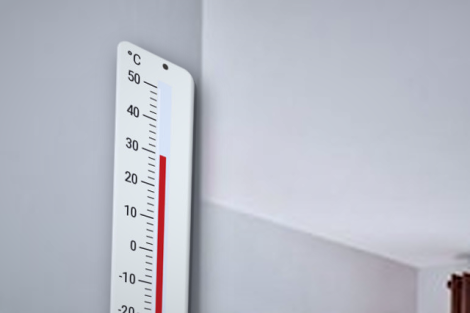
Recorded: value=30 unit=°C
